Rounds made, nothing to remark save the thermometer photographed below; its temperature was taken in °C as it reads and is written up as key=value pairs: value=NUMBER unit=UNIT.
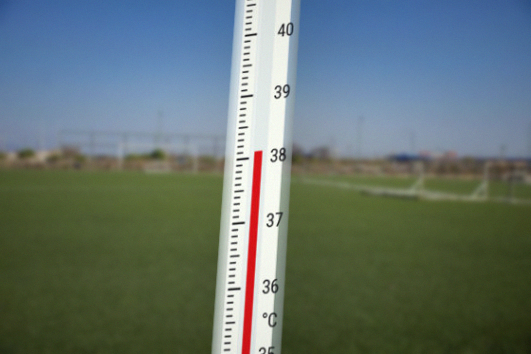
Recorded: value=38.1 unit=°C
